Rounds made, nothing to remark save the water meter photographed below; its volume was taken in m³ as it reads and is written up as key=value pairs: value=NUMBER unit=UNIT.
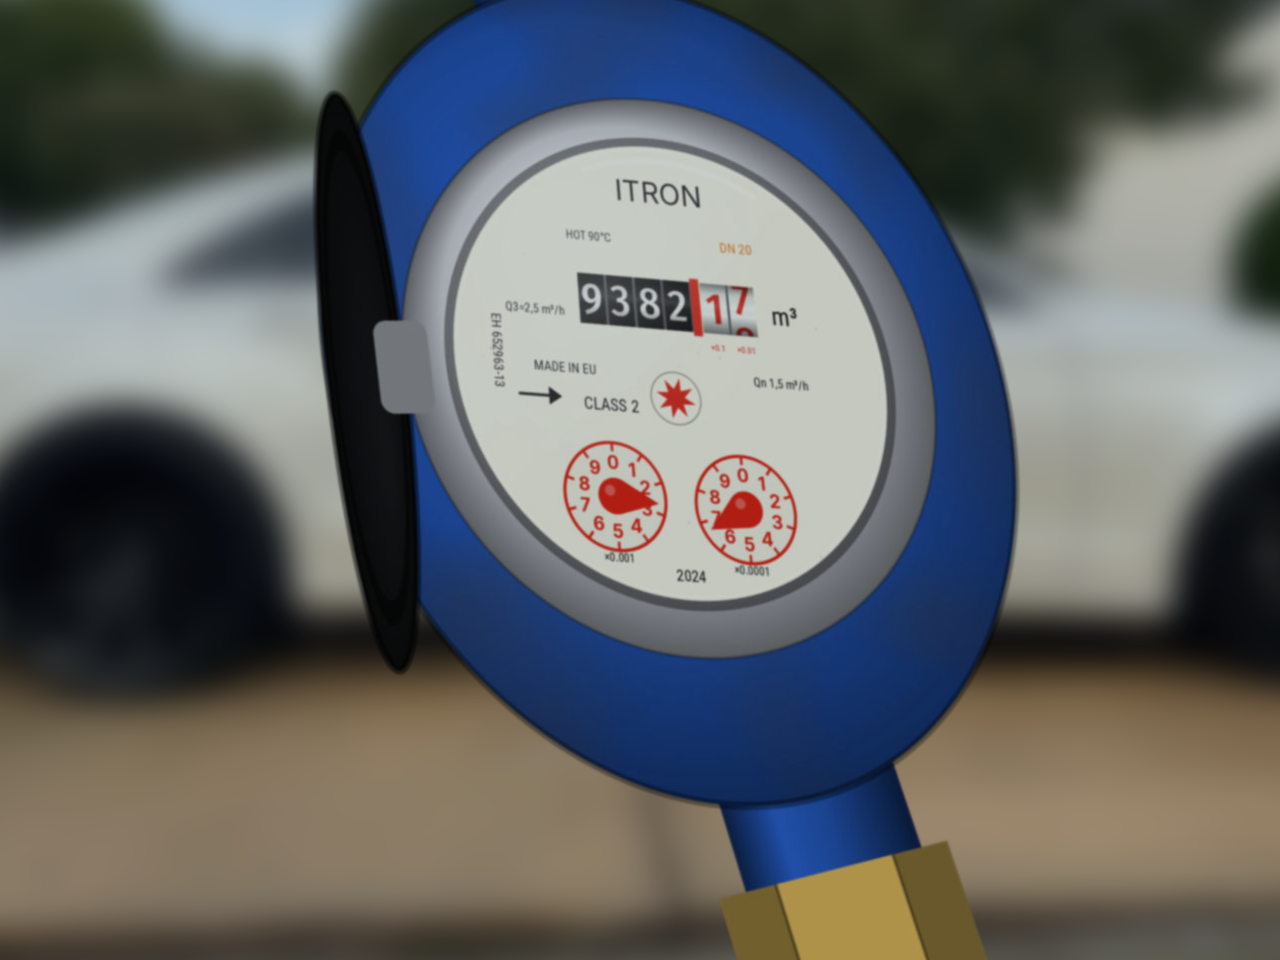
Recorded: value=9382.1726 unit=m³
